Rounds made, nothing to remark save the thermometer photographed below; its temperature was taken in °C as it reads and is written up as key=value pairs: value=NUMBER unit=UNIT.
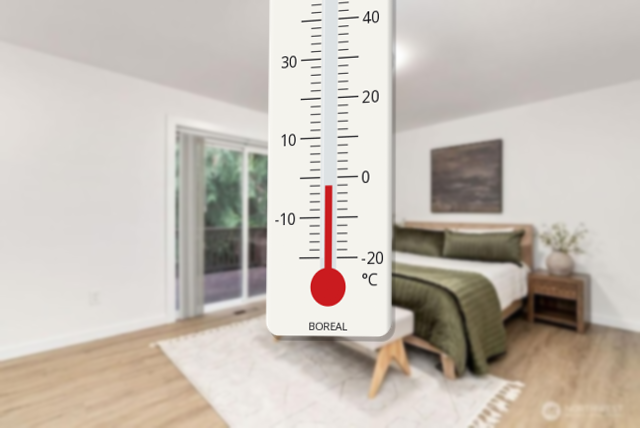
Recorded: value=-2 unit=°C
